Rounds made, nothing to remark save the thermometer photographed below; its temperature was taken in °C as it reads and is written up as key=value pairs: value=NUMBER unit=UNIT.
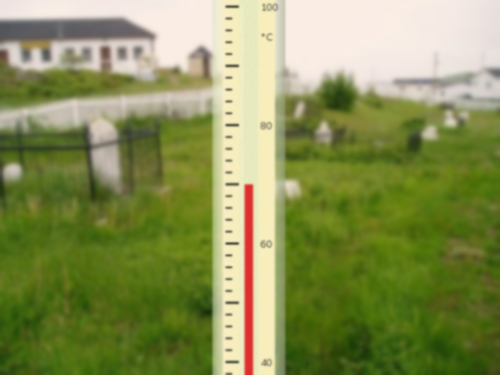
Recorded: value=70 unit=°C
